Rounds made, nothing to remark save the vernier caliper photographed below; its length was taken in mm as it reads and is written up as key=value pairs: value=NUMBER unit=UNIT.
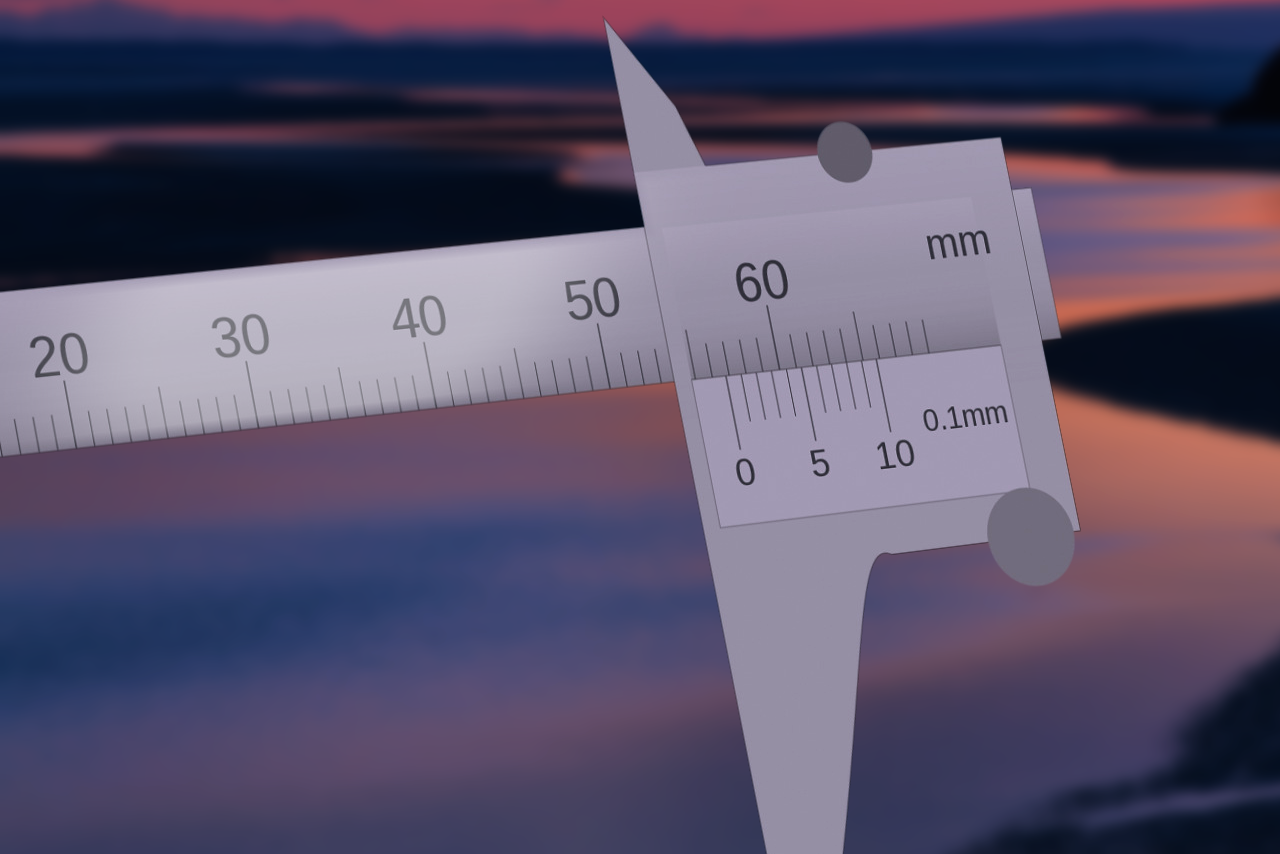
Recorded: value=56.8 unit=mm
